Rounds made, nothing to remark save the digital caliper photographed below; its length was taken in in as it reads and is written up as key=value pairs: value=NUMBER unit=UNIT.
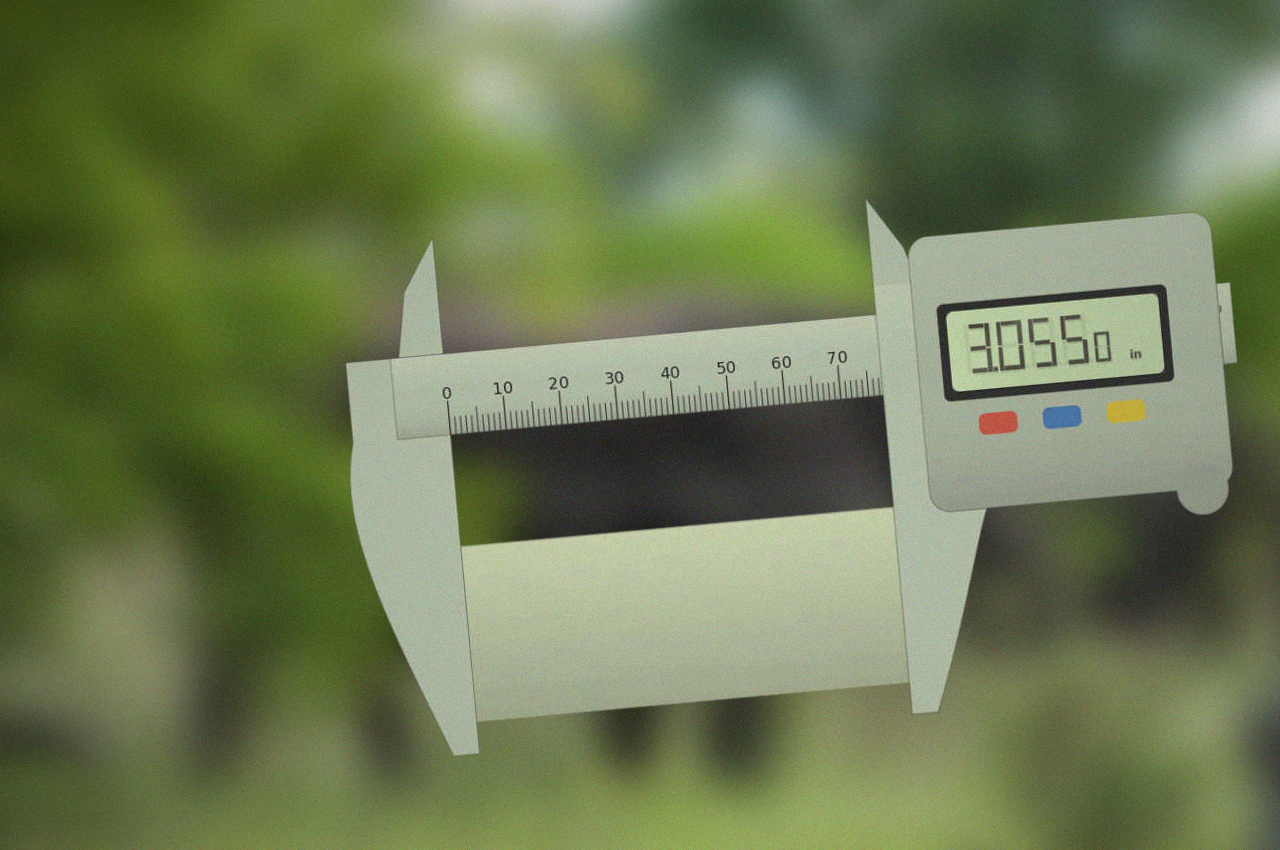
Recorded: value=3.0550 unit=in
